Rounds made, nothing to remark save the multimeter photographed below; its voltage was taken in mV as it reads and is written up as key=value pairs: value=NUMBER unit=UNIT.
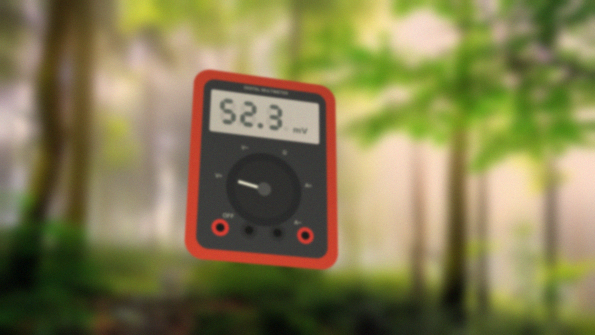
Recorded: value=52.3 unit=mV
